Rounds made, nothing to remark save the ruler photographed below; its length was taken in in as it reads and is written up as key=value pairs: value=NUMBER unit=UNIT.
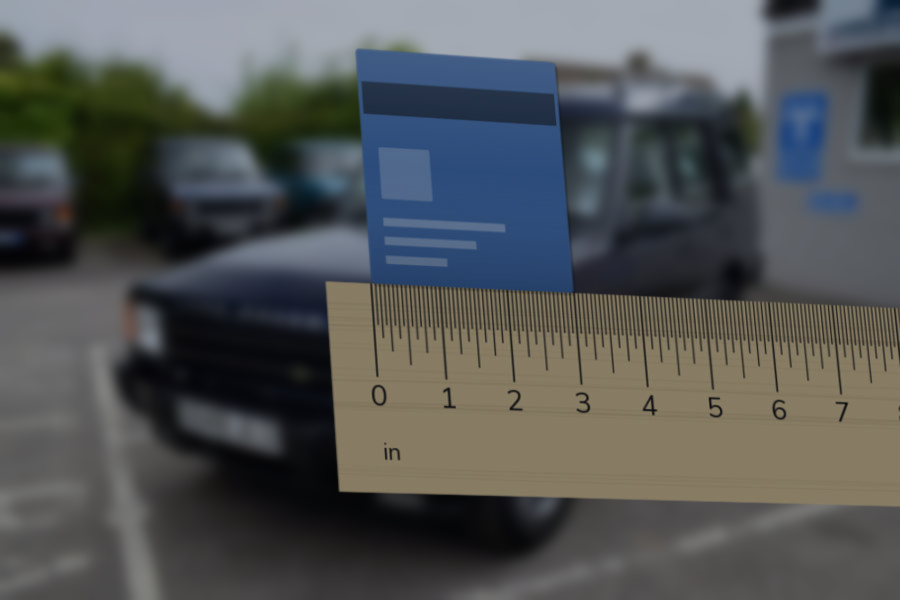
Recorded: value=3 unit=in
